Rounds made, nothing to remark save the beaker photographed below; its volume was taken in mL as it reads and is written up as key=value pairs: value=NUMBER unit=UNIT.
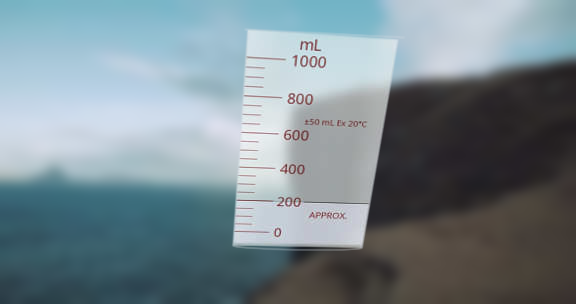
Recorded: value=200 unit=mL
